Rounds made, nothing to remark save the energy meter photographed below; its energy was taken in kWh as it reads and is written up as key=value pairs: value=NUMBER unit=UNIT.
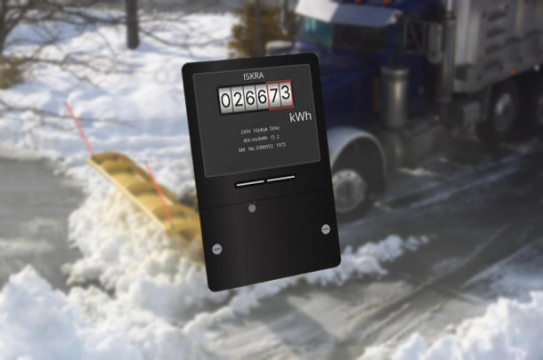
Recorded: value=266.73 unit=kWh
